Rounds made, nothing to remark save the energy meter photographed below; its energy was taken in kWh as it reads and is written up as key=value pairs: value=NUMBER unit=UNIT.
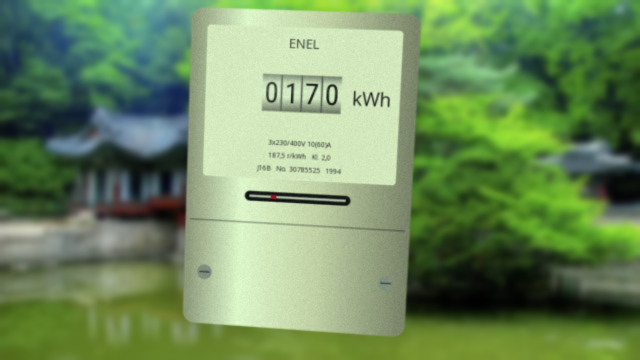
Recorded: value=170 unit=kWh
